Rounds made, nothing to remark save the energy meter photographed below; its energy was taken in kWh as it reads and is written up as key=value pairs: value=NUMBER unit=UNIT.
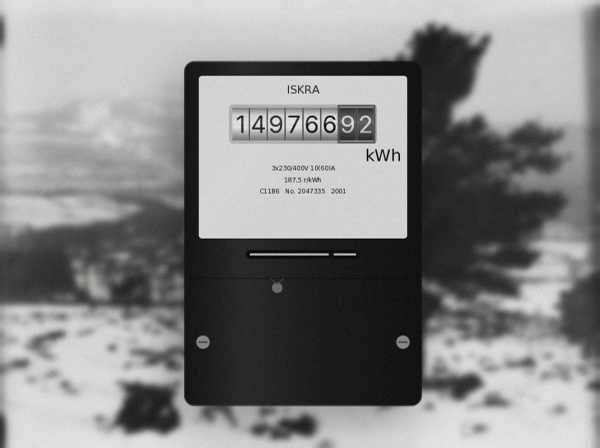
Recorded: value=149766.92 unit=kWh
